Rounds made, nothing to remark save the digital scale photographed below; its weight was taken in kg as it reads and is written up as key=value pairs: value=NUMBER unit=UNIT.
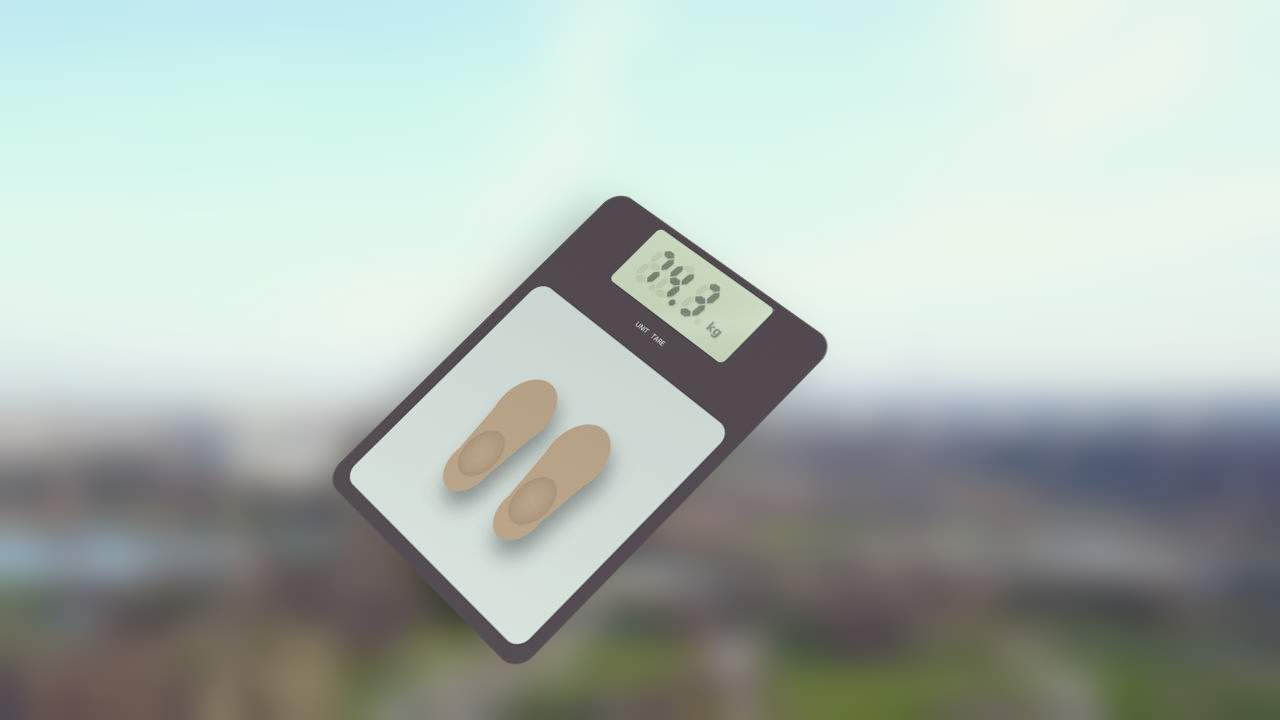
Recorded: value=74.3 unit=kg
